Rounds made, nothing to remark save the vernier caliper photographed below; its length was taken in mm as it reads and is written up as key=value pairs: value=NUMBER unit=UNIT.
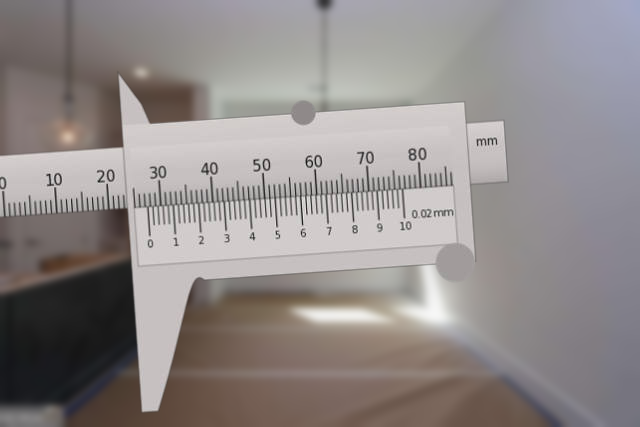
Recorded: value=27.5 unit=mm
